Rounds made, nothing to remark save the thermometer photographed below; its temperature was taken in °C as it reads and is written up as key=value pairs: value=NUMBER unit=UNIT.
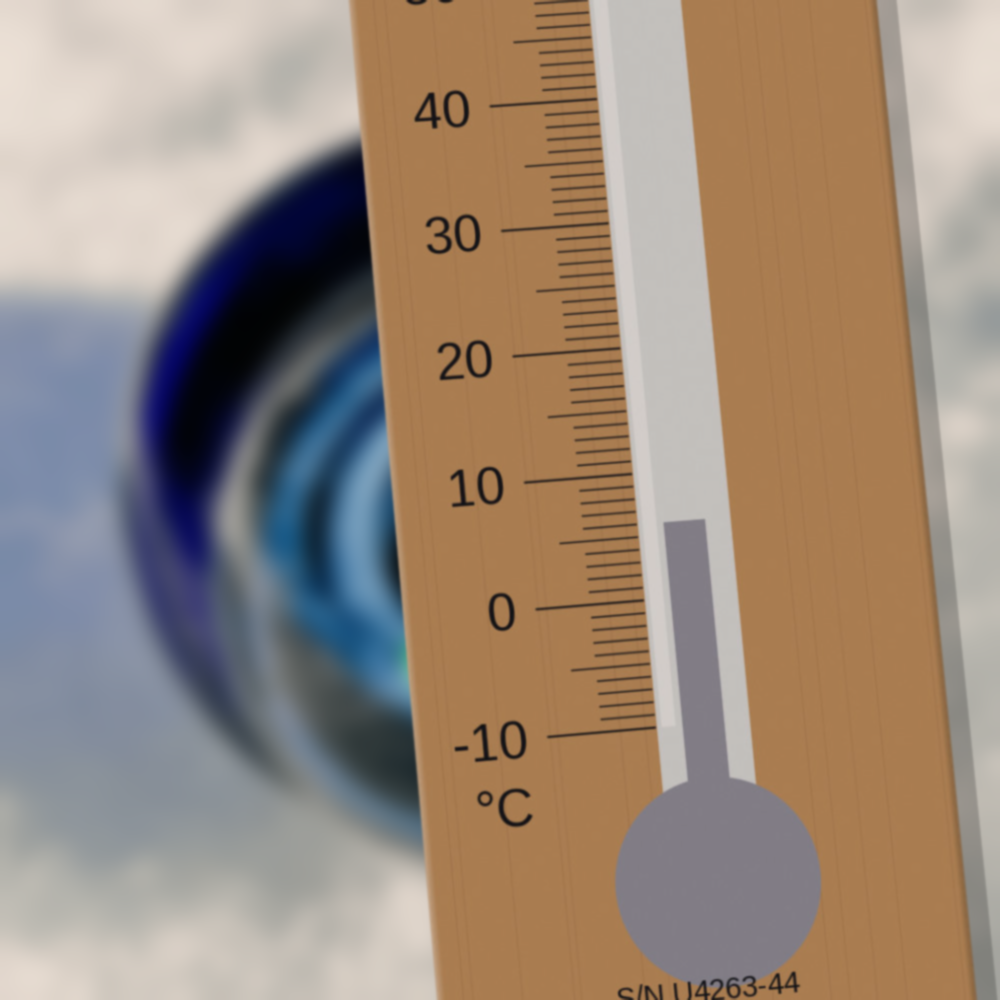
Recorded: value=6 unit=°C
